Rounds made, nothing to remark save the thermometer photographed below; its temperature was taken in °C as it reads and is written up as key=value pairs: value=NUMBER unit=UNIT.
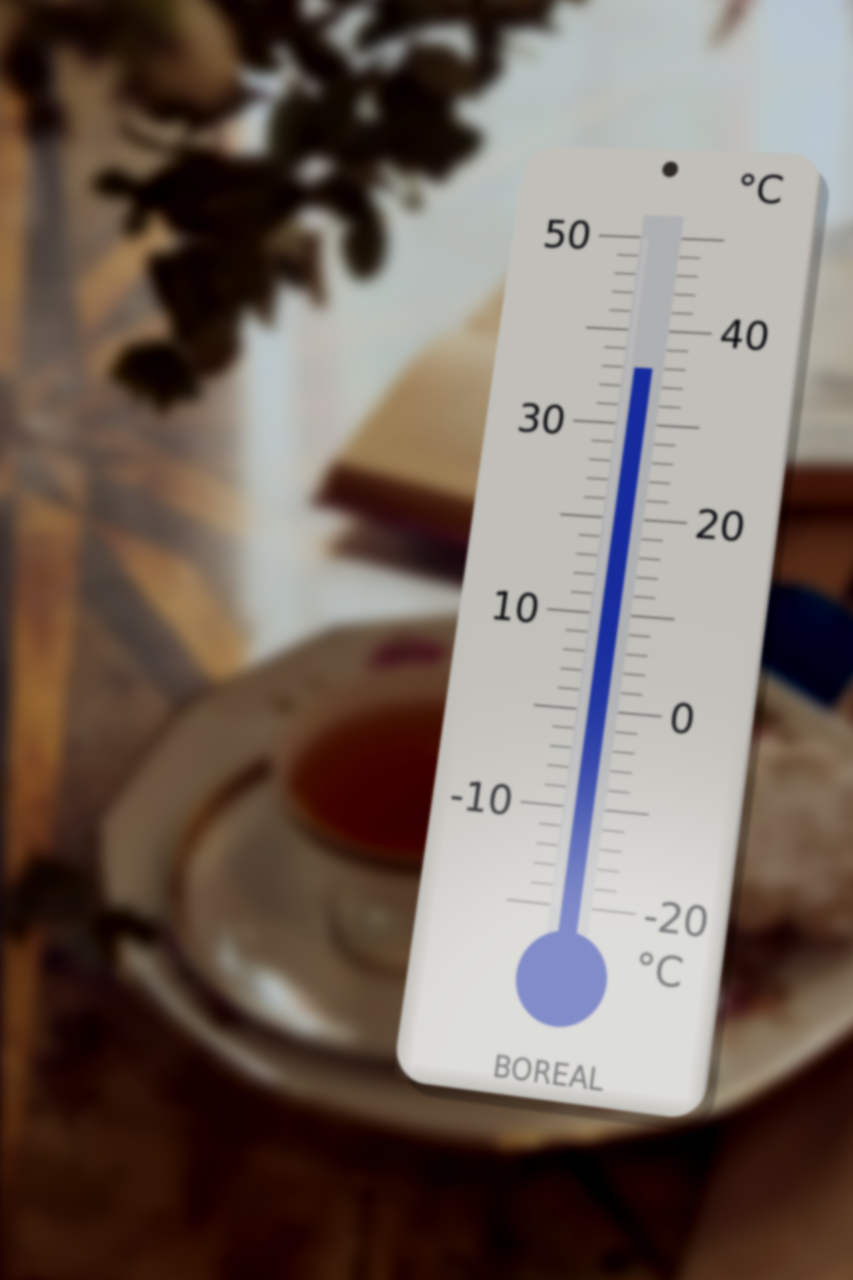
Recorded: value=36 unit=°C
